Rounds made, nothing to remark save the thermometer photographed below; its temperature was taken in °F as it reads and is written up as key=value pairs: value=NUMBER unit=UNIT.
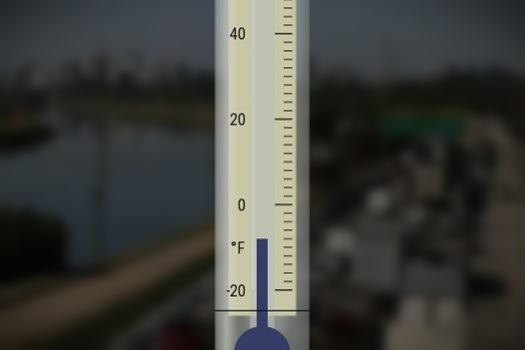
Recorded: value=-8 unit=°F
